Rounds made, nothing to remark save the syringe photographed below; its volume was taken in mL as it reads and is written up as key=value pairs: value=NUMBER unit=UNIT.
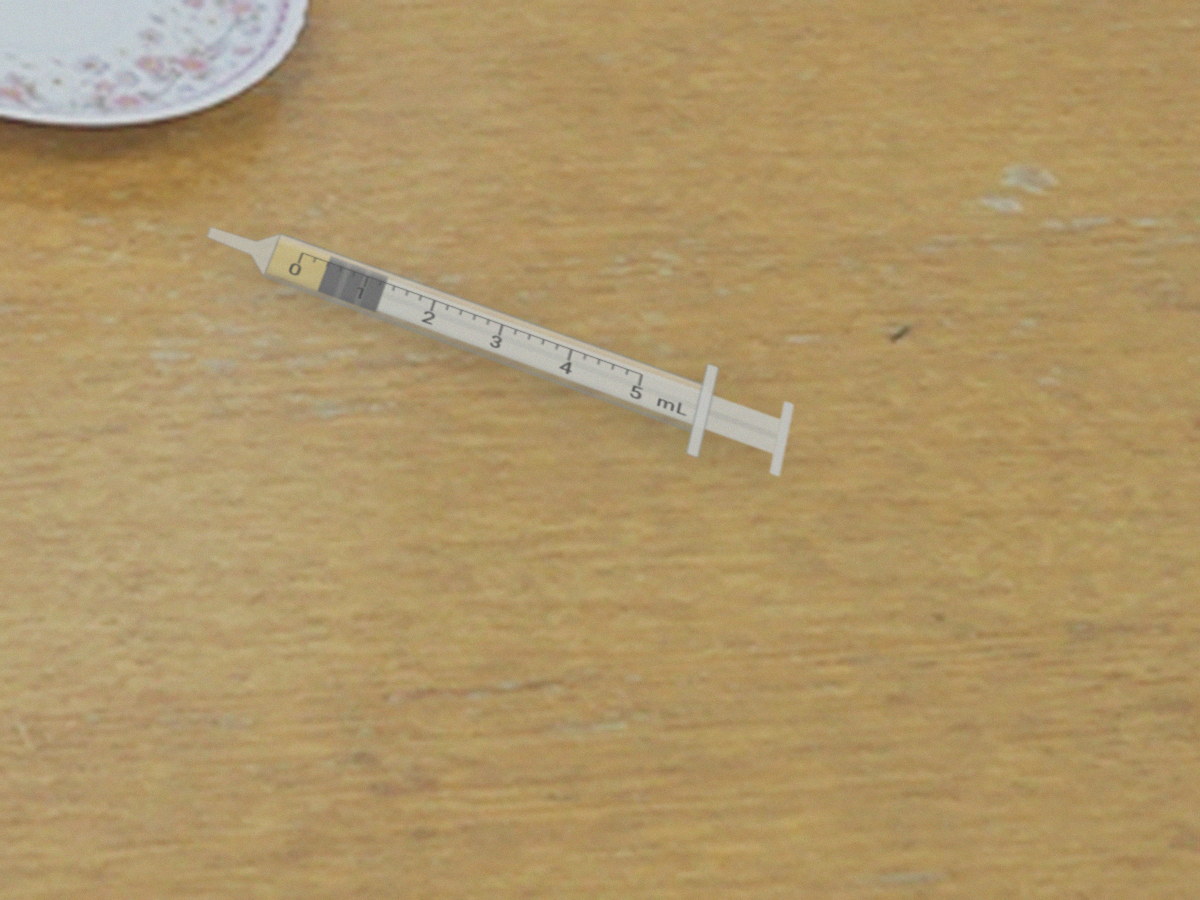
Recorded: value=0.4 unit=mL
